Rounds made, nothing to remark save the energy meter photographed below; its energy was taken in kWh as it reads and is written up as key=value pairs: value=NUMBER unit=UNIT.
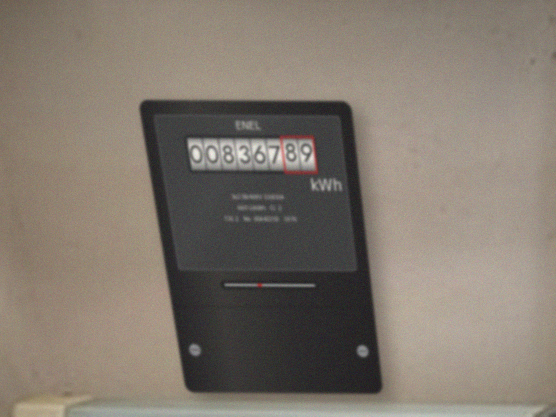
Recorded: value=8367.89 unit=kWh
